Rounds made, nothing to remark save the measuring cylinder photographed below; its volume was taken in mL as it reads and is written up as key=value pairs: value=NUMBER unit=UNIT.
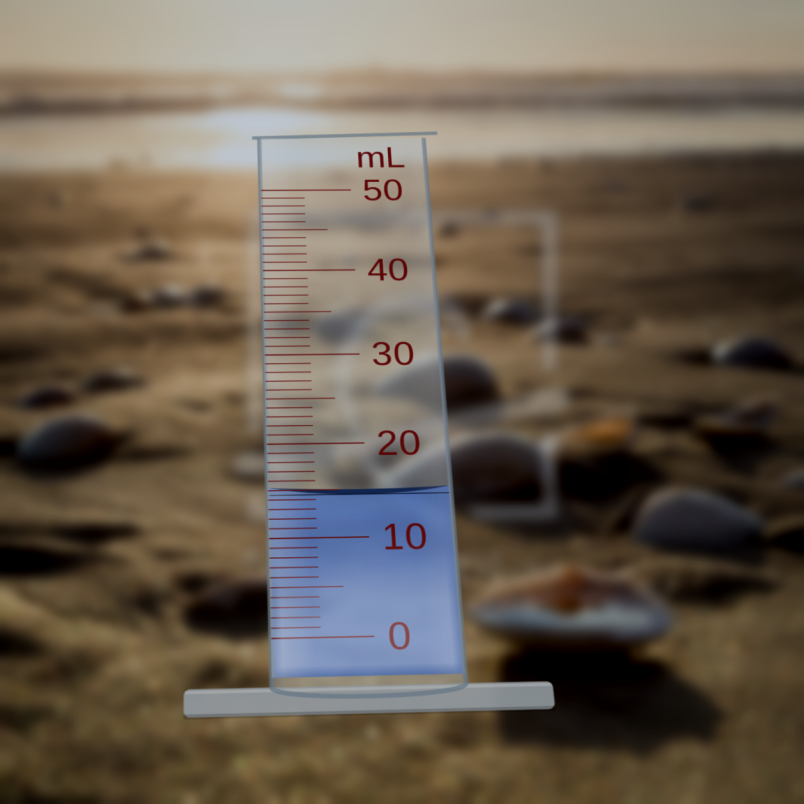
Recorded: value=14.5 unit=mL
